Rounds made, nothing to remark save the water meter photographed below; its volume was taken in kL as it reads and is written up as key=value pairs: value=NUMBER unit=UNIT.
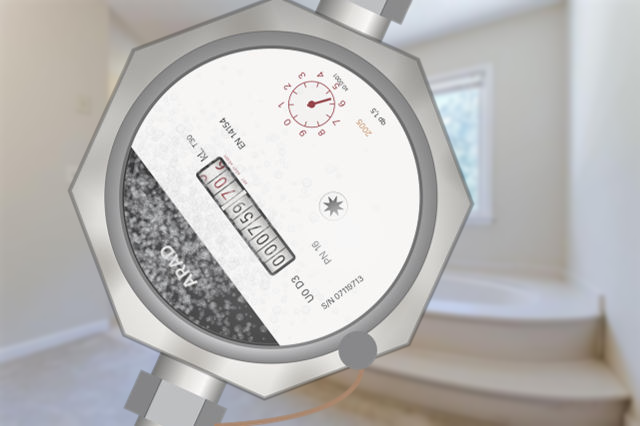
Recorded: value=759.7055 unit=kL
